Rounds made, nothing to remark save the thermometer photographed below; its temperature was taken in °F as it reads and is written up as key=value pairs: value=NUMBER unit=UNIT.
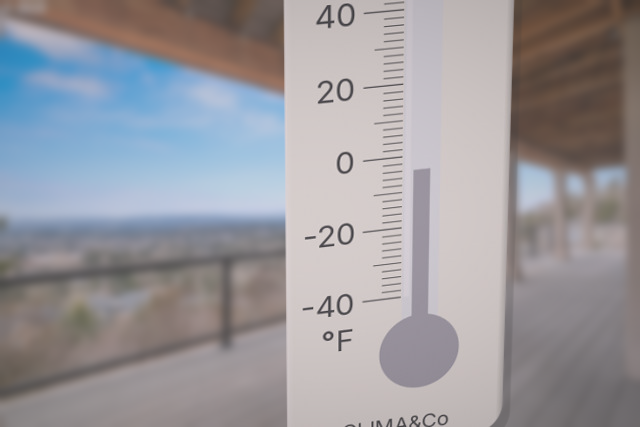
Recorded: value=-4 unit=°F
